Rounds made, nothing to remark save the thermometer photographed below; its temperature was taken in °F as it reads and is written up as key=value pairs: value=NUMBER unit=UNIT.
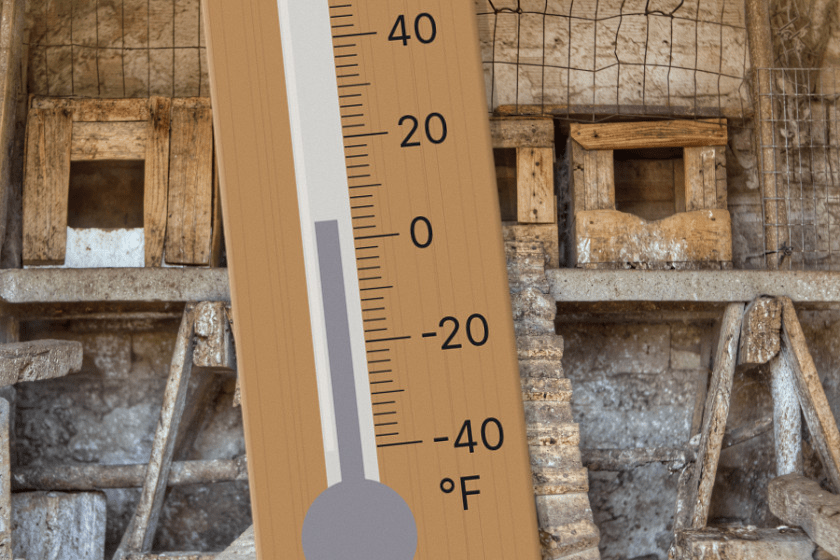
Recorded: value=4 unit=°F
